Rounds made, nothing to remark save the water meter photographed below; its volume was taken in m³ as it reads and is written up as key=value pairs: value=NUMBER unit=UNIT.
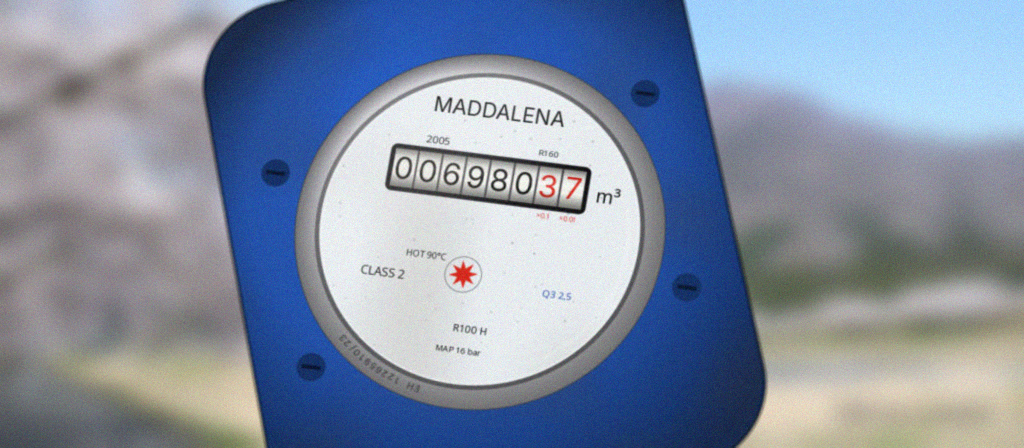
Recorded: value=6980.37 unit=m³
